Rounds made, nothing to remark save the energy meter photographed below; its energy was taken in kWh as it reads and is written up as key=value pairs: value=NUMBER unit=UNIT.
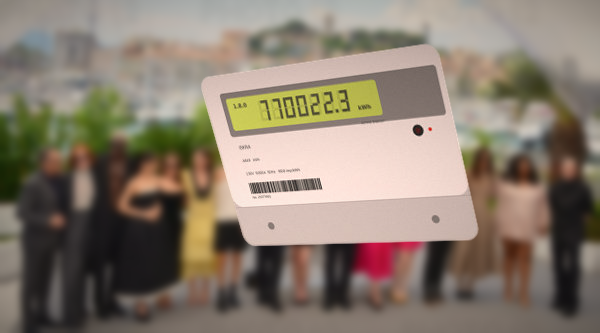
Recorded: value=770022.3 unit=kWh
